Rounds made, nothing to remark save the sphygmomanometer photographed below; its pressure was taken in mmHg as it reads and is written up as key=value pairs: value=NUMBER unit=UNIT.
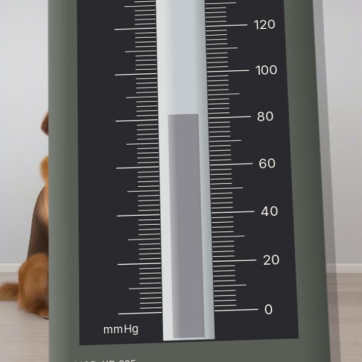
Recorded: value=82 unit=mmHg
